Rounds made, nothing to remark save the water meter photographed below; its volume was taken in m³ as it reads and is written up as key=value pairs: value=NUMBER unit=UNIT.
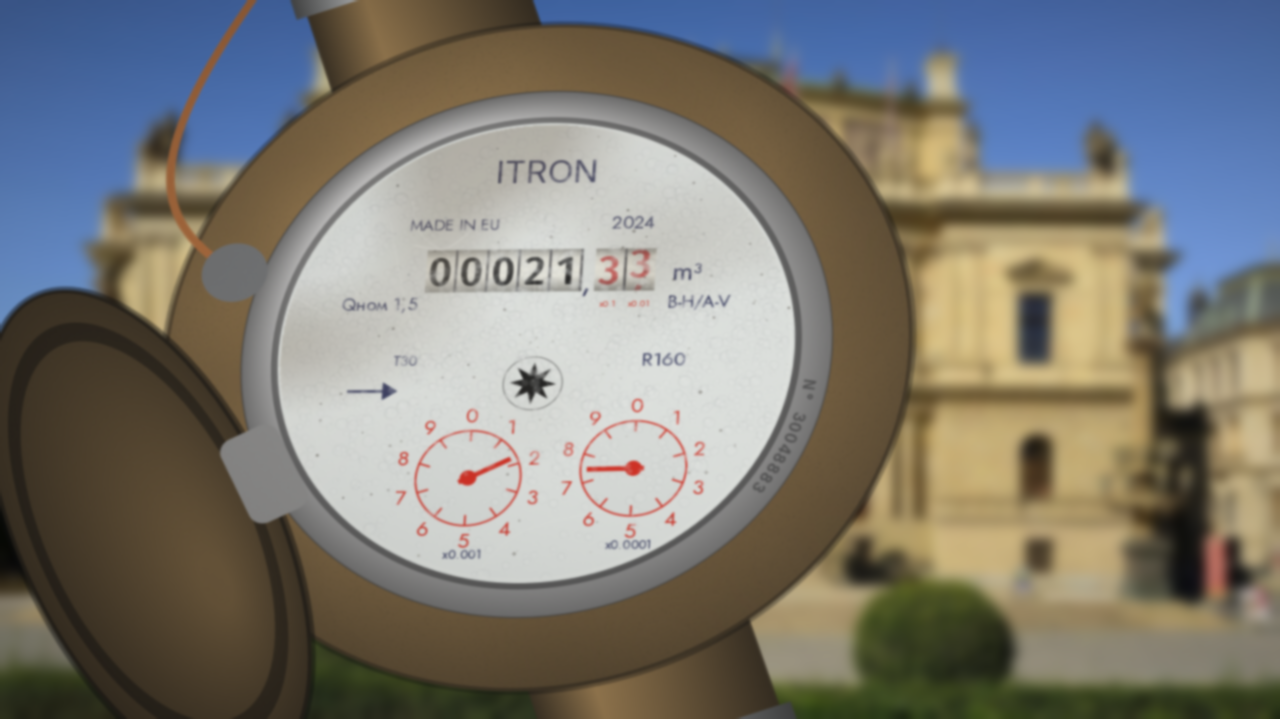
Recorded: value=21.3317 unit=m³
